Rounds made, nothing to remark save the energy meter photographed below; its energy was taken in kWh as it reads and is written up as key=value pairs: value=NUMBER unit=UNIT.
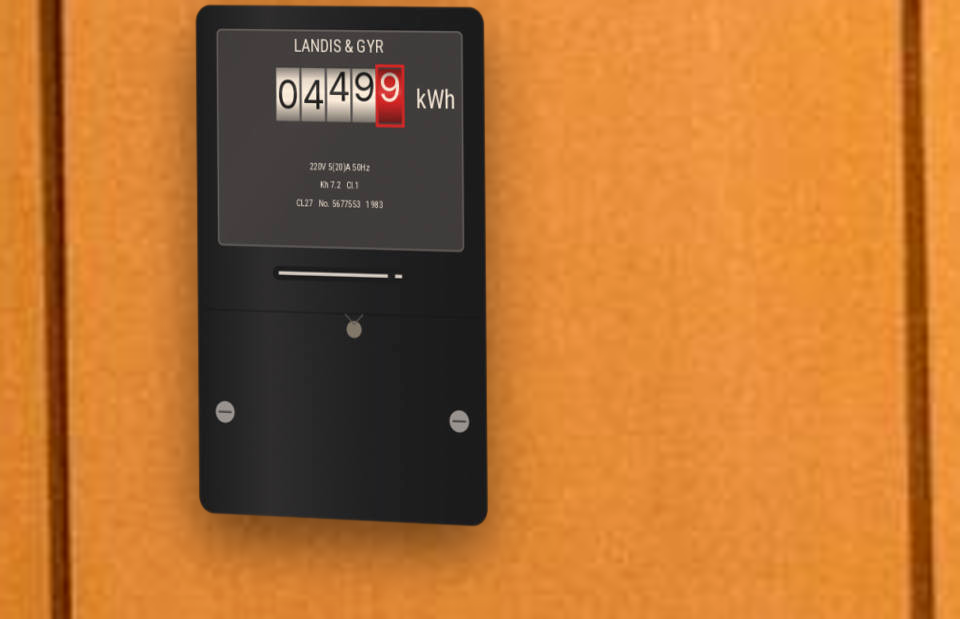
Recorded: value=449.9 unit=kWh
